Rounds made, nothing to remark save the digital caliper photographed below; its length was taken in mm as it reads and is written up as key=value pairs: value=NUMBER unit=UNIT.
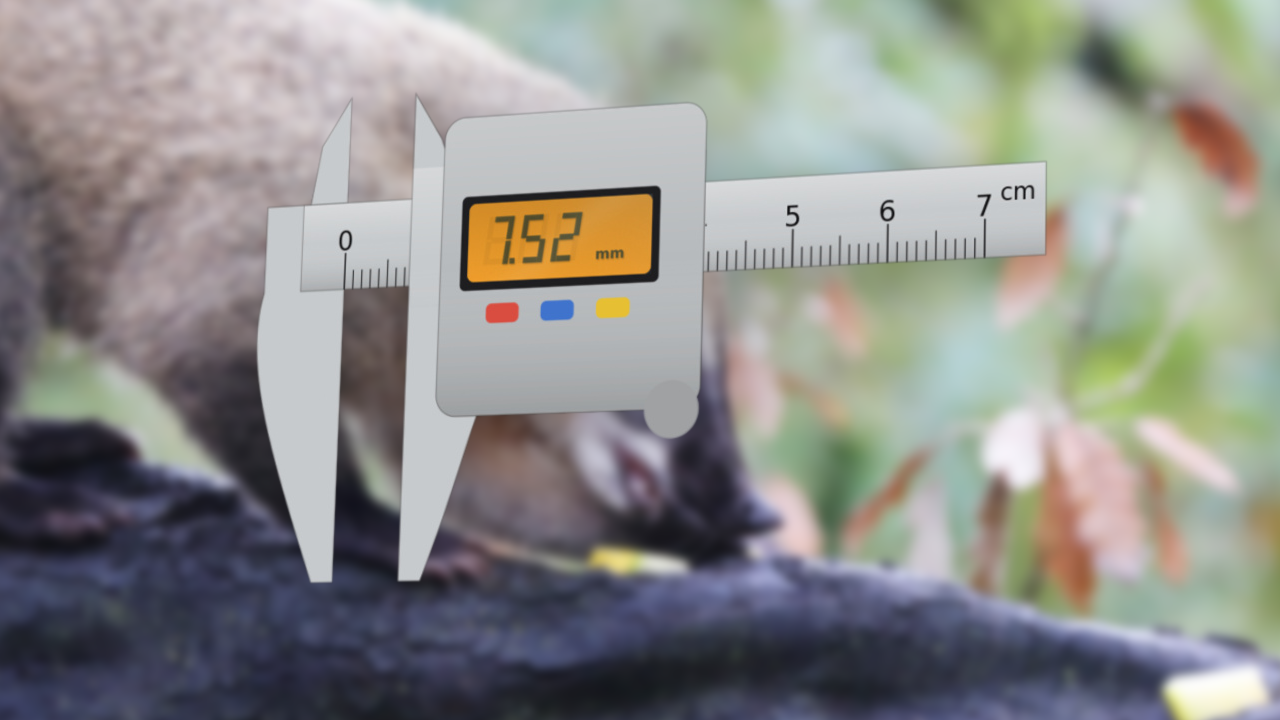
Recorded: value=7.52 unit=mm
